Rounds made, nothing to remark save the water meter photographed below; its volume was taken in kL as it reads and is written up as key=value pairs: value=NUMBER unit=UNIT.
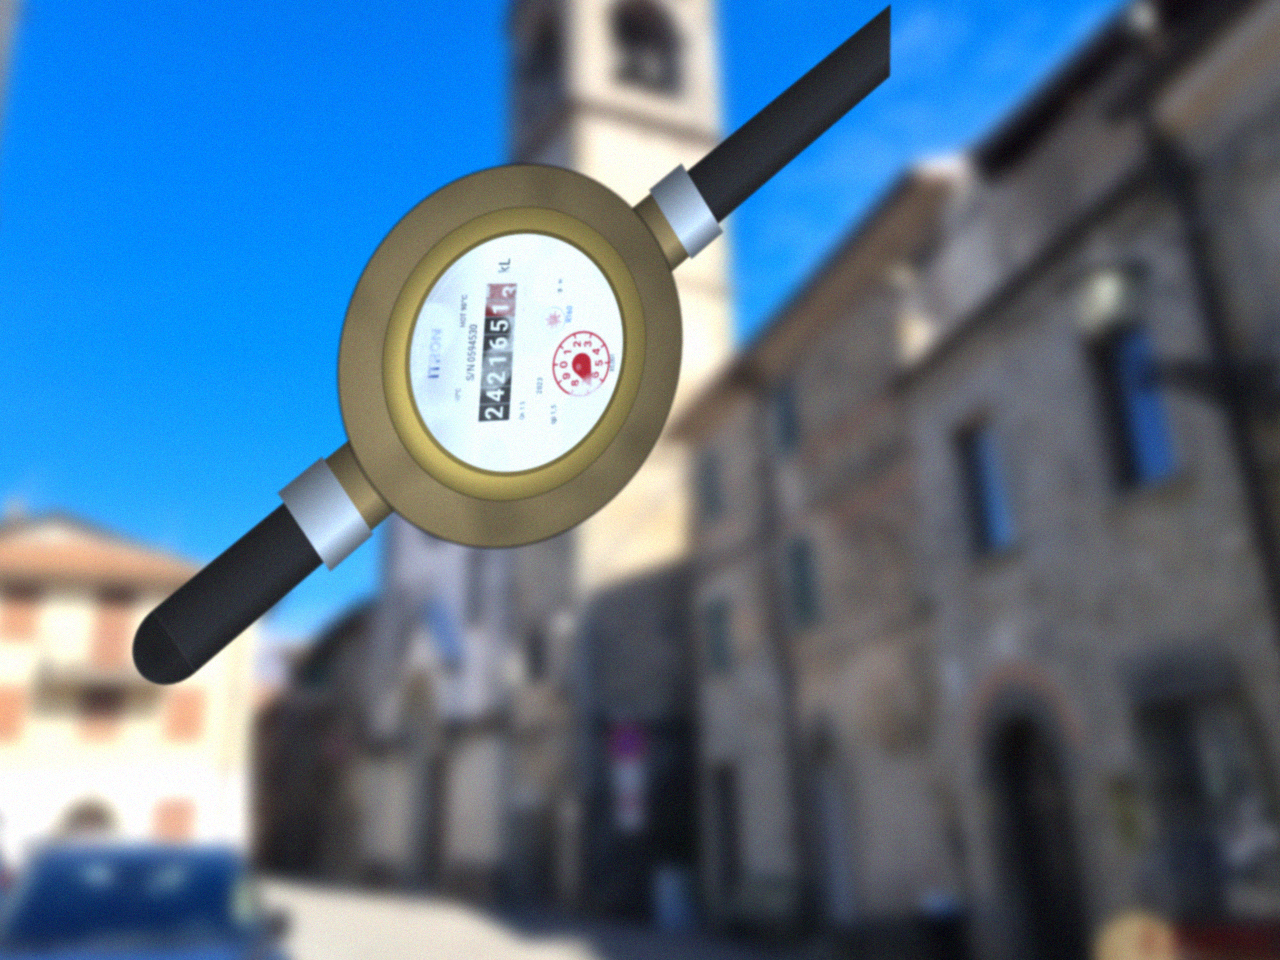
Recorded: value=242165.126 unit=kL
